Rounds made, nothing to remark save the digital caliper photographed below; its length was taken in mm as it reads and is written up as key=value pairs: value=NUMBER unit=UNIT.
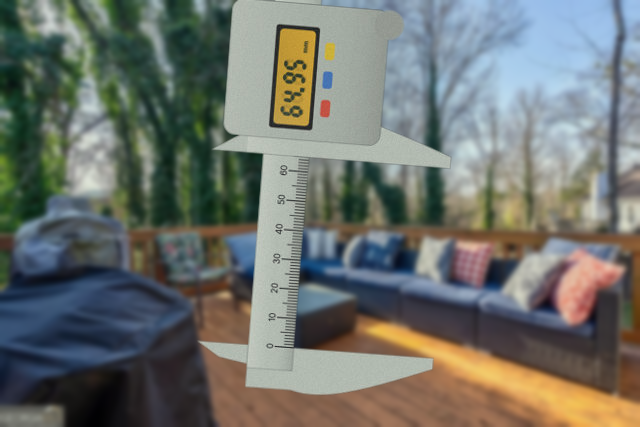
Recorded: value=64.95 unit=mm
